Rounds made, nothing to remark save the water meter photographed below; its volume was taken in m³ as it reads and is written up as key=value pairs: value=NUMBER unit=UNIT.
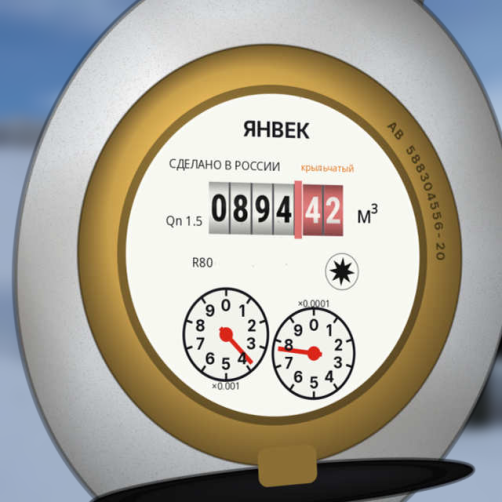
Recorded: value=894.4237 unit=m³
